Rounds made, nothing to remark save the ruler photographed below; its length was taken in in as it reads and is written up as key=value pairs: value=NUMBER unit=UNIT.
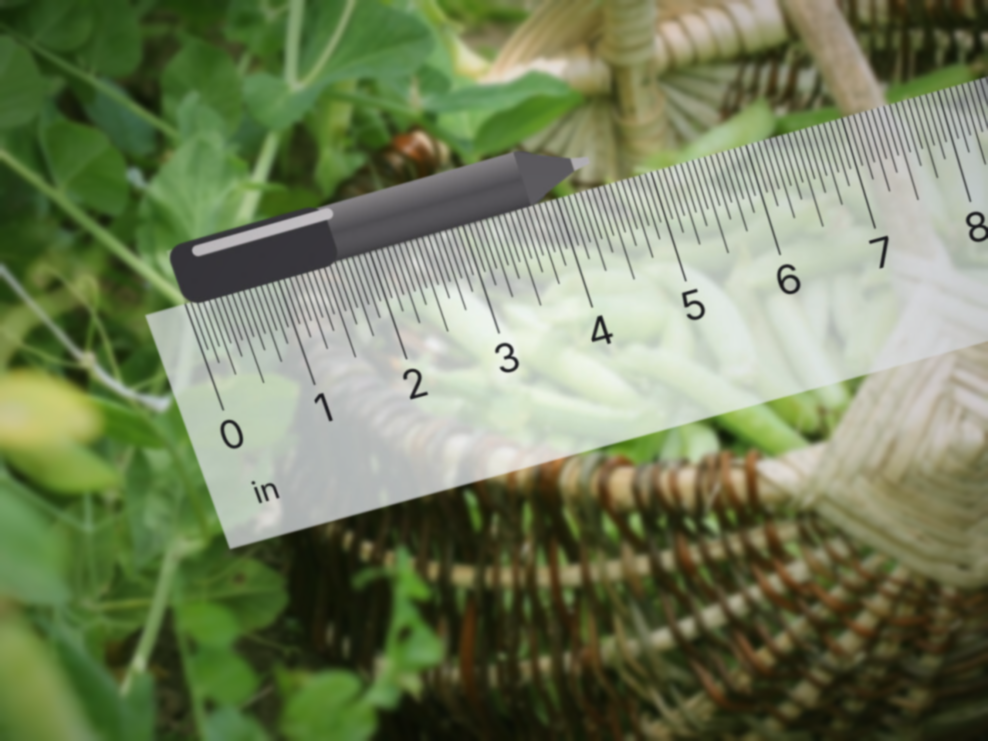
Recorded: value=4.4375 unit=in
